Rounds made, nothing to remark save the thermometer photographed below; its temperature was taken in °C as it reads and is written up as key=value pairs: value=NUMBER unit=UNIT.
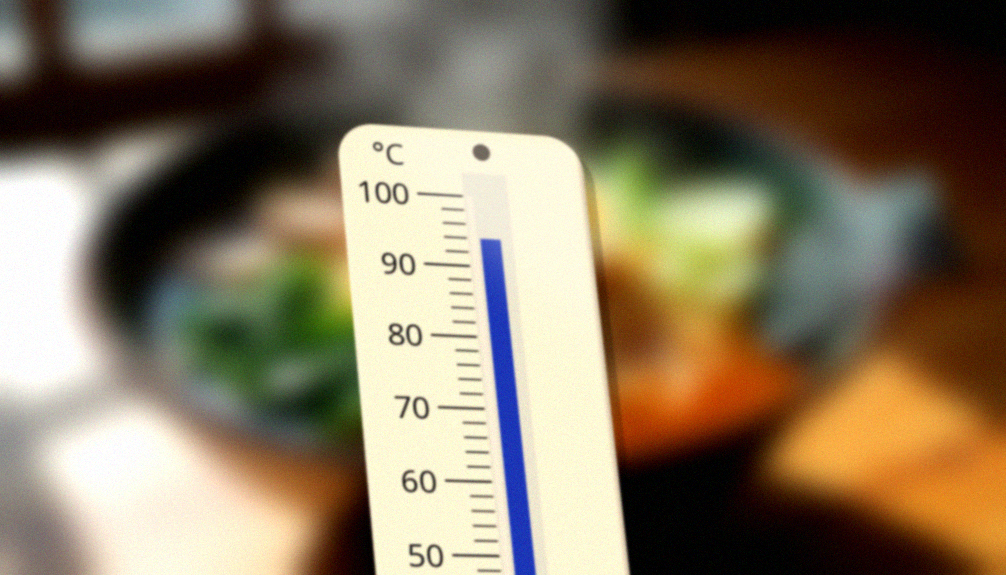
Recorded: value=94 unit=°C
